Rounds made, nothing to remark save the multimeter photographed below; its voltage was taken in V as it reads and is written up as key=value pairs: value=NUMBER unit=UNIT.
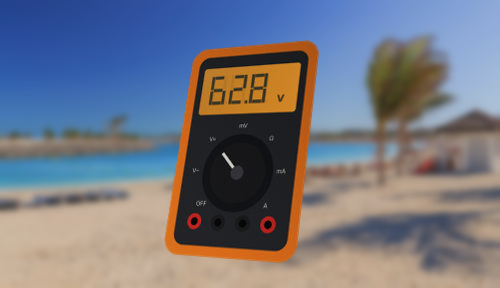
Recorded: value=62.8 unit=V
